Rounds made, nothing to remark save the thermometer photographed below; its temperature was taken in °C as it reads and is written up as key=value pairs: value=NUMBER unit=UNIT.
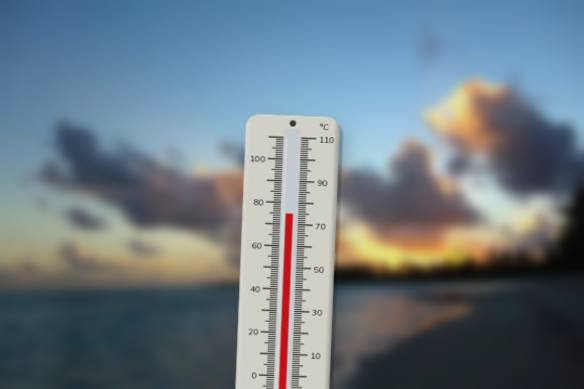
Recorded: value=75 unit=°C
